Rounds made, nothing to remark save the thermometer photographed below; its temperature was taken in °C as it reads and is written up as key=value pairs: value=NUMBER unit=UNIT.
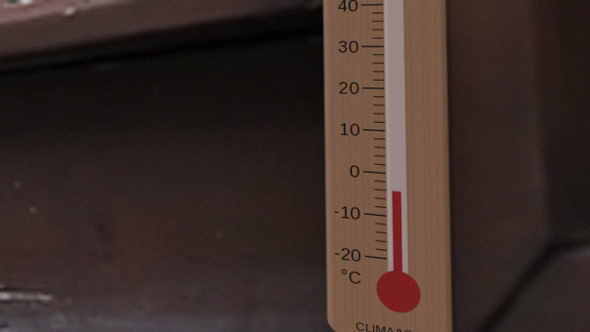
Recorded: value=-4 unit=°C
